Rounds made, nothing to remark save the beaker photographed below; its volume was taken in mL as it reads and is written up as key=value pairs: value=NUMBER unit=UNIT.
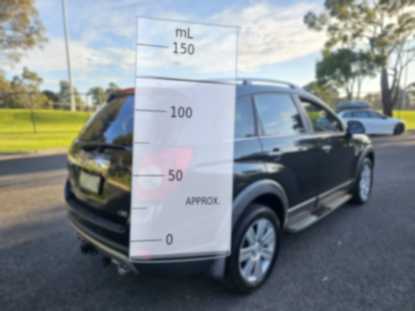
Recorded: value=125 unit=mL
